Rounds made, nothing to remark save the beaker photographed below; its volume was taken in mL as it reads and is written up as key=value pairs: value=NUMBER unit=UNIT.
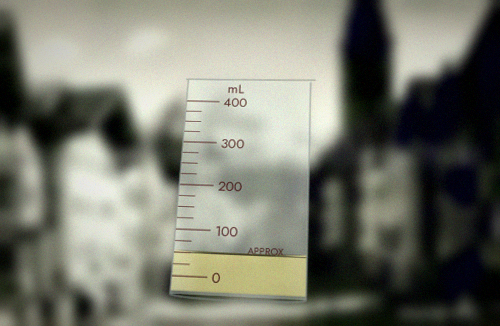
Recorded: value=50 unit=mL
